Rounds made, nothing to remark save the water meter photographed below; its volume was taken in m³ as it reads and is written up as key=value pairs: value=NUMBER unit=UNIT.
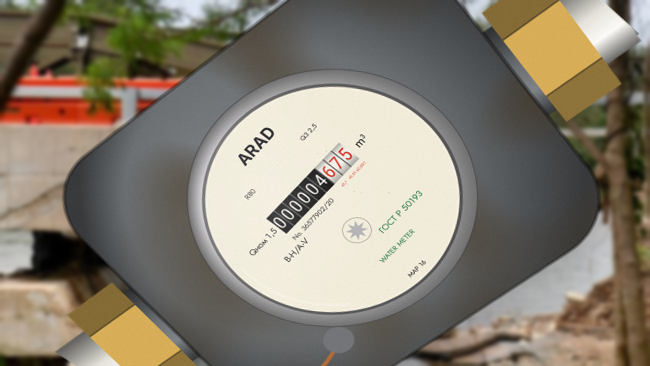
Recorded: value=4.675 unit=m³
